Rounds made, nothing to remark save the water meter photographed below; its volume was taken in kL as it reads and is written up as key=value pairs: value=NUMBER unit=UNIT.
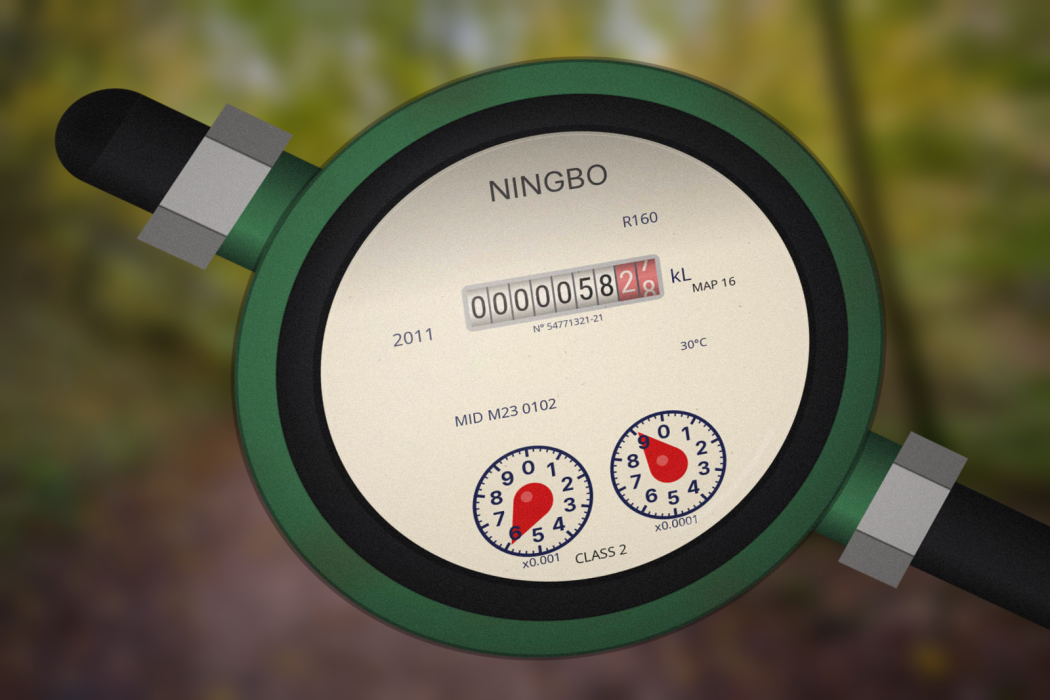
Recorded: value=58.2759 unit=kL
